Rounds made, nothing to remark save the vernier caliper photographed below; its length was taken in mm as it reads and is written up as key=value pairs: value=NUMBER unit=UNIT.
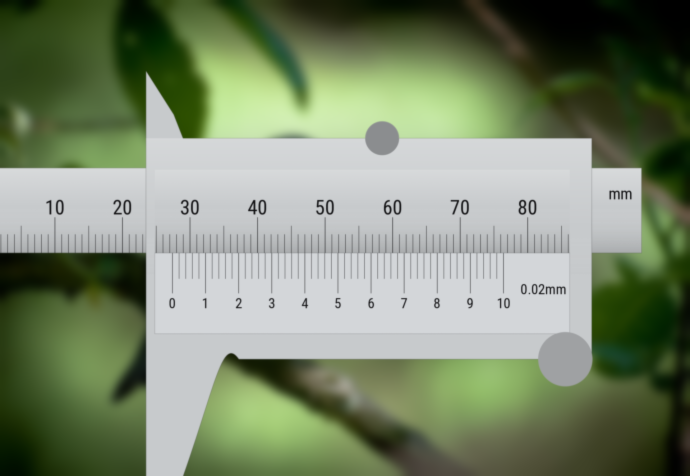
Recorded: value=27.4 unit=mm
